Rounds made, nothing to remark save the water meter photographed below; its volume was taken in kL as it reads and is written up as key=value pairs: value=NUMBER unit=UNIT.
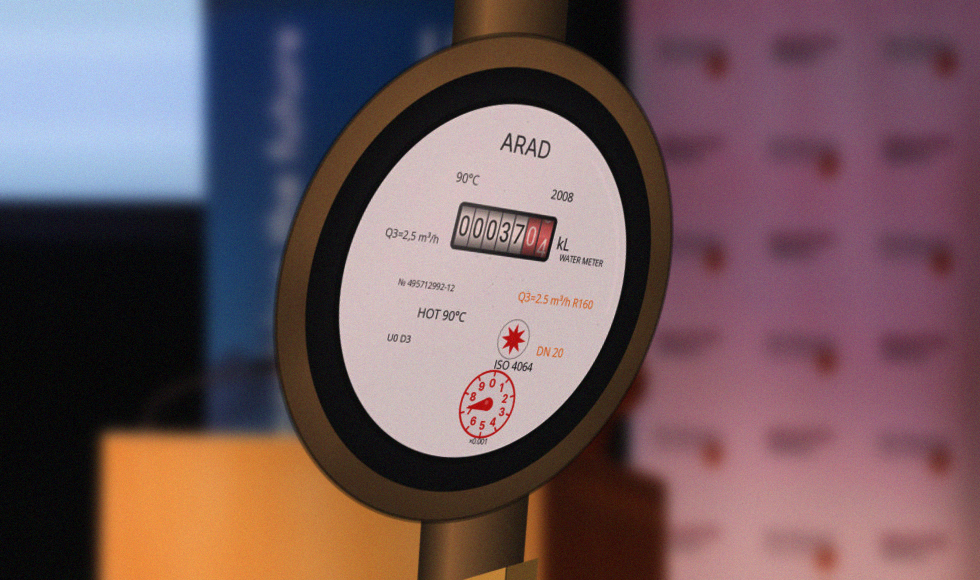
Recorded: value=37.037 unit=kL
